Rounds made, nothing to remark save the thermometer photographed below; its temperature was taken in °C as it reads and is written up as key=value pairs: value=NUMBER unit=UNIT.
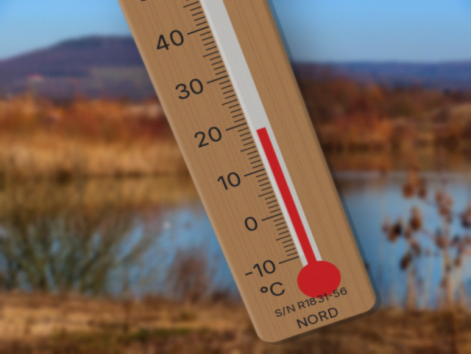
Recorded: value=18 unit=°C
